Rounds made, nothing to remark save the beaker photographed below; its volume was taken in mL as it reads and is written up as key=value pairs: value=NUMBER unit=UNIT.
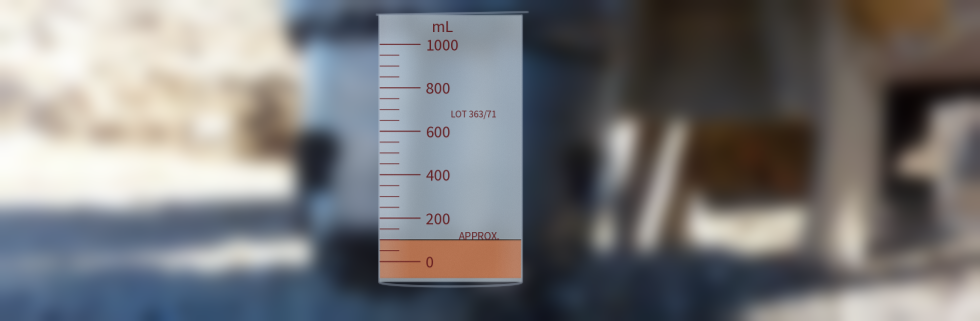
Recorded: value=100 unit=mL
